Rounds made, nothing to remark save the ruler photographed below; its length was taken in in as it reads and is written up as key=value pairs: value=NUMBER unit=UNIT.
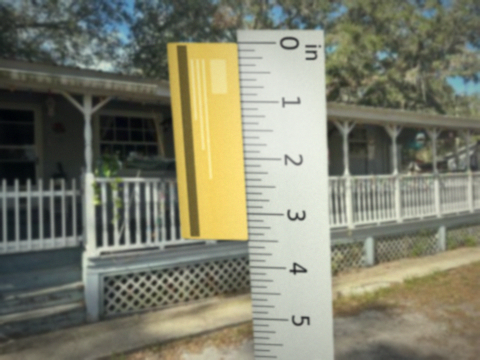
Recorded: value=3.5 unit=in
